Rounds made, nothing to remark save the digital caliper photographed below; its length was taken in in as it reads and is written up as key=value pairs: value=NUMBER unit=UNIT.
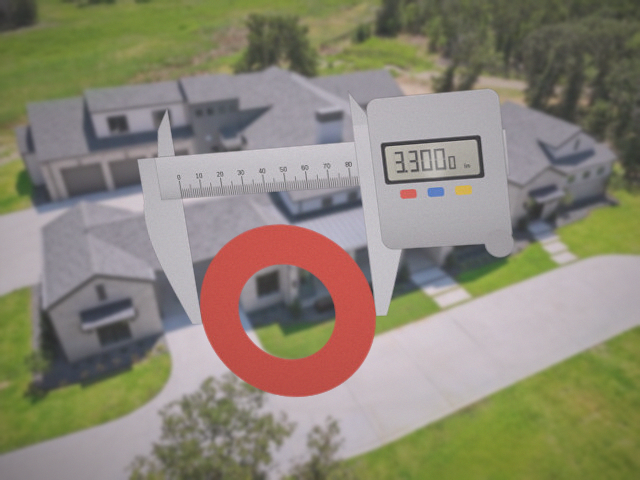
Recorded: value=3.3000 unit=in
